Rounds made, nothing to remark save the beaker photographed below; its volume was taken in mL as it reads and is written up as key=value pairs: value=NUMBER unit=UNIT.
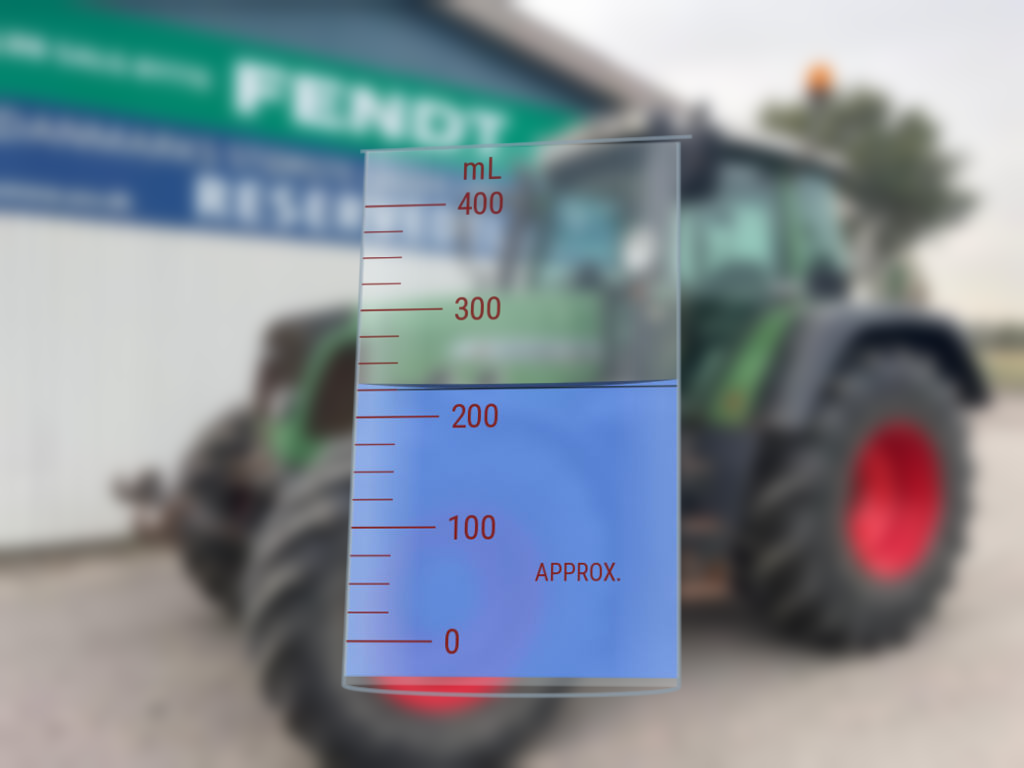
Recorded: value=225 unit=mL
